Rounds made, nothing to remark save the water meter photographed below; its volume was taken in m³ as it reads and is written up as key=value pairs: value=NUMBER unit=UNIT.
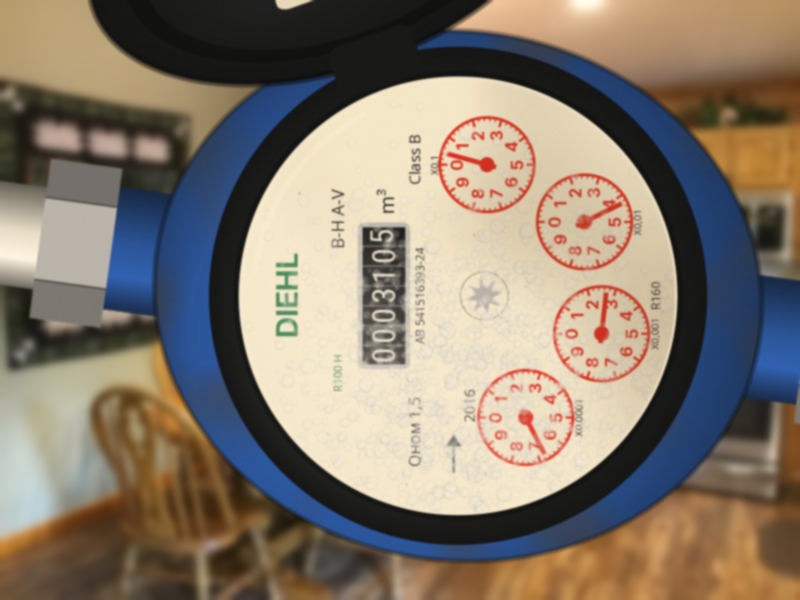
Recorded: value=3105.0426 unit=m³
